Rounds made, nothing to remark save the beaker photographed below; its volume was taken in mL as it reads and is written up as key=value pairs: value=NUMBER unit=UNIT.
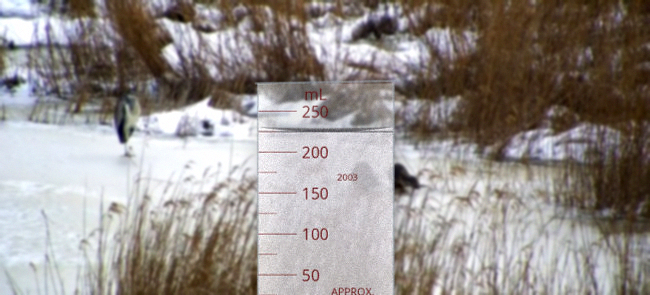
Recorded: value=225 unit=mL
